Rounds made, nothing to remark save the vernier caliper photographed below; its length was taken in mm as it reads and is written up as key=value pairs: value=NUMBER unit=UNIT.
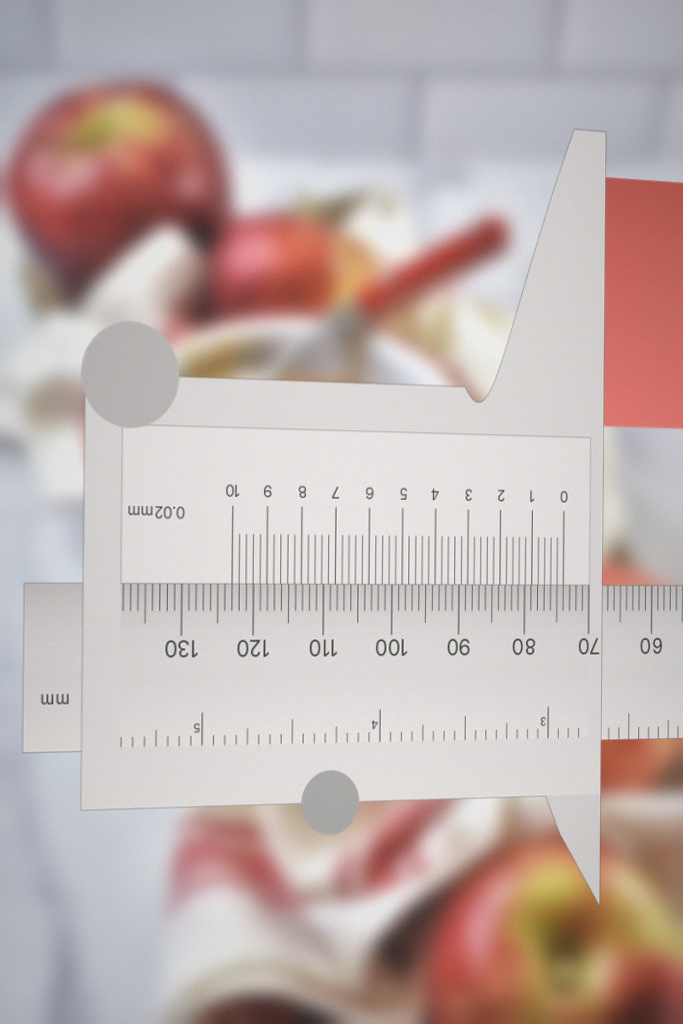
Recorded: value=74.0 unit=mm
